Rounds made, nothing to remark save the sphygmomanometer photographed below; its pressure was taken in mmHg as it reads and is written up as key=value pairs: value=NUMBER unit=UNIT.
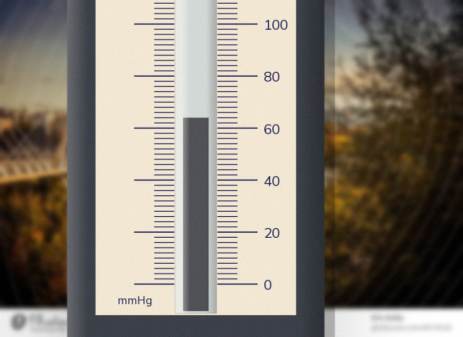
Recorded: value=64 unit=mmHg
